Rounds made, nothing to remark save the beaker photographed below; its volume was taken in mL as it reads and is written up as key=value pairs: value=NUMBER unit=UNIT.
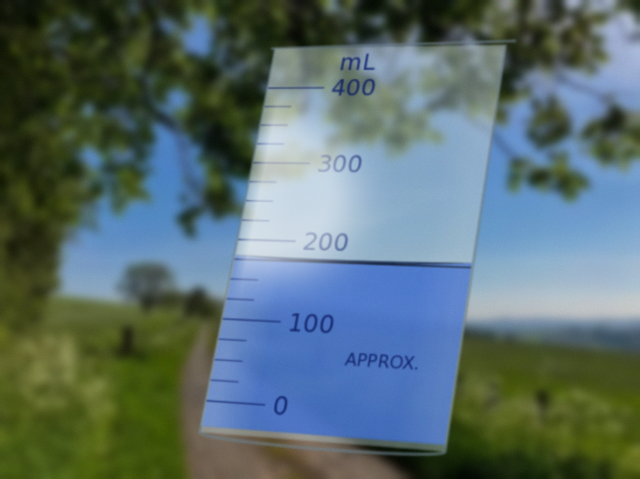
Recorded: value=175 unit=mL
